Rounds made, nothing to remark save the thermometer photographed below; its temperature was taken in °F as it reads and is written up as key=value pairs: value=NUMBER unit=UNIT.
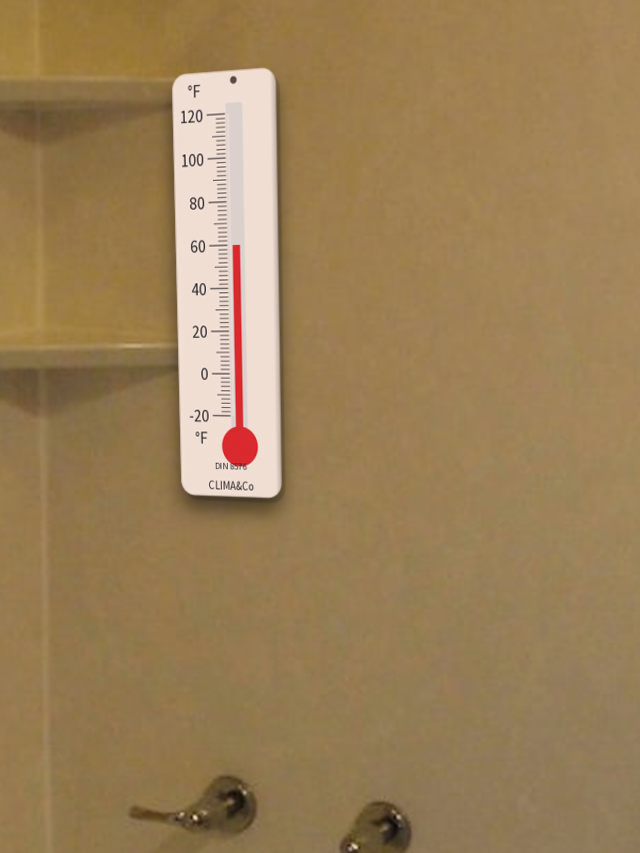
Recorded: value=60 unit=°F
